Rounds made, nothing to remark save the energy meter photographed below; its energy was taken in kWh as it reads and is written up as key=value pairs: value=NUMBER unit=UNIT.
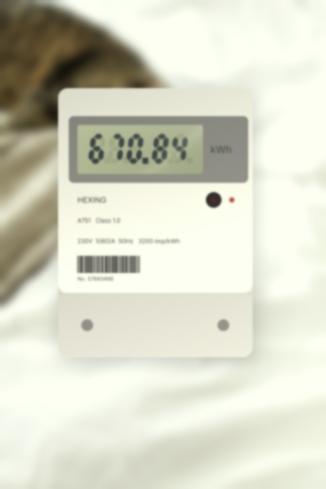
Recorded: value=670.84 unit=kWh
